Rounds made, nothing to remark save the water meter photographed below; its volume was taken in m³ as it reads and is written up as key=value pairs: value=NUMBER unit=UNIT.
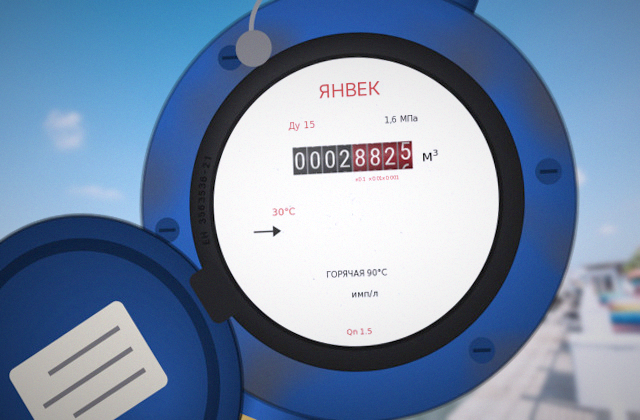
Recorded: value=2.8825 unit=m³
